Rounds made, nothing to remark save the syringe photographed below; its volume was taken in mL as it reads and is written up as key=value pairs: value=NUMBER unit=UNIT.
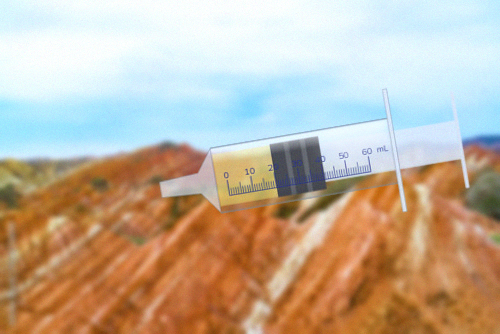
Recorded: value=20 unit=mL
